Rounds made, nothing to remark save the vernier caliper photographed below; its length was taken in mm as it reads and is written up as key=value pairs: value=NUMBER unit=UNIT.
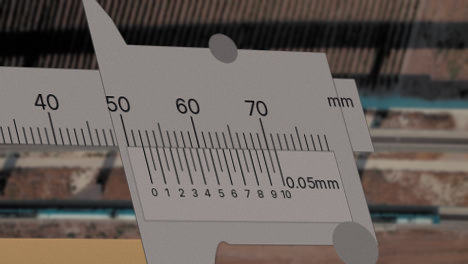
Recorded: value=52.0 unit=mm
